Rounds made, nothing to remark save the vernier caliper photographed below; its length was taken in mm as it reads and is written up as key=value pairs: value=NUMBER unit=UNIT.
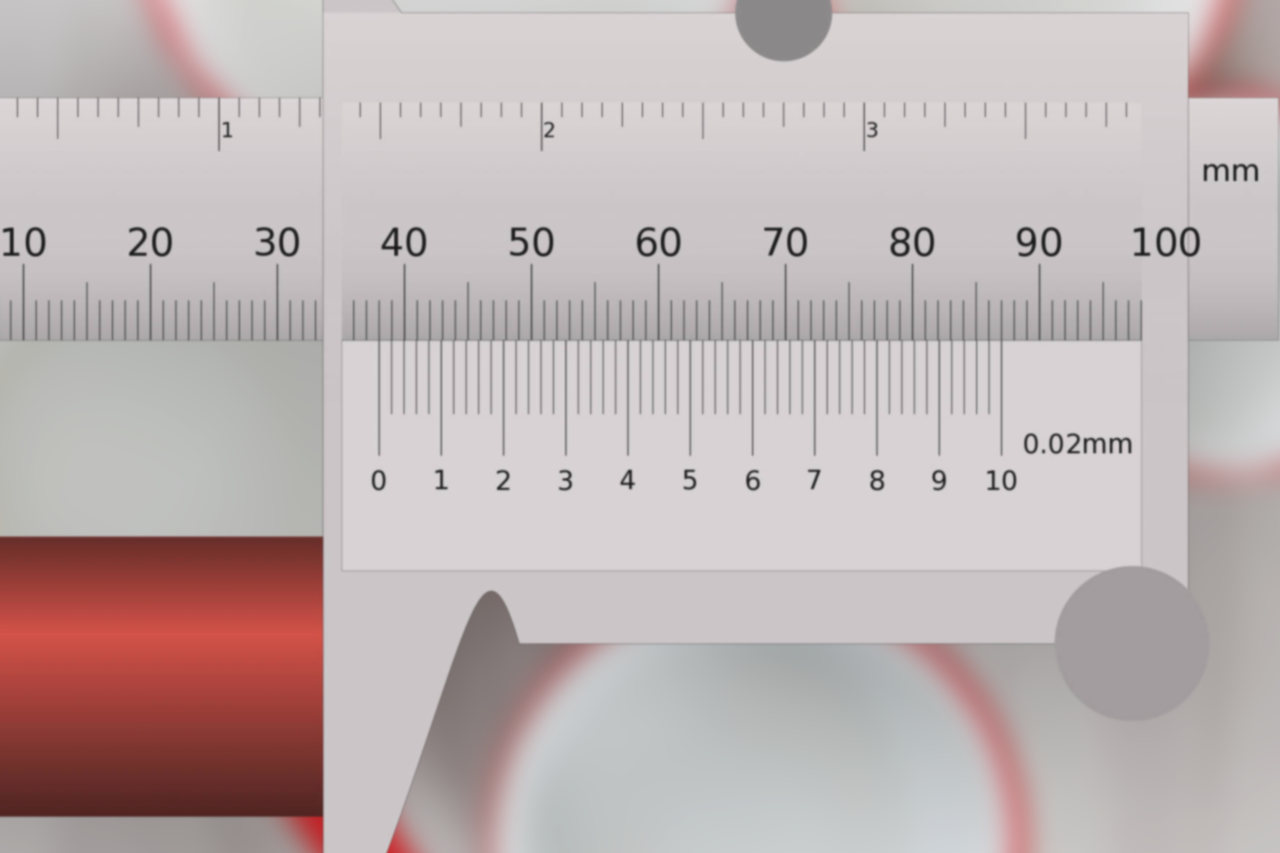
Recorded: value=38.0 unit=mm
